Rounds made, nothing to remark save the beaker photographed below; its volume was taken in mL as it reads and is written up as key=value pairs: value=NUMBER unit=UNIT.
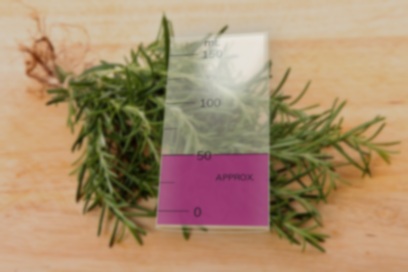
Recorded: value=50 unit=mL
